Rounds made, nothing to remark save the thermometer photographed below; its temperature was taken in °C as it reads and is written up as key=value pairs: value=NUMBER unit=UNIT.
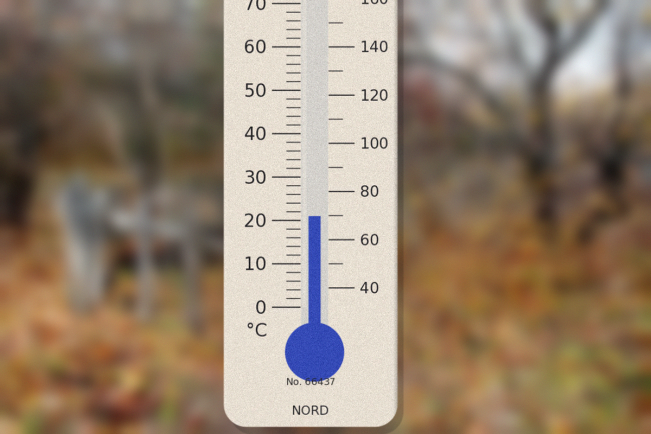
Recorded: value=21 unit=°C
